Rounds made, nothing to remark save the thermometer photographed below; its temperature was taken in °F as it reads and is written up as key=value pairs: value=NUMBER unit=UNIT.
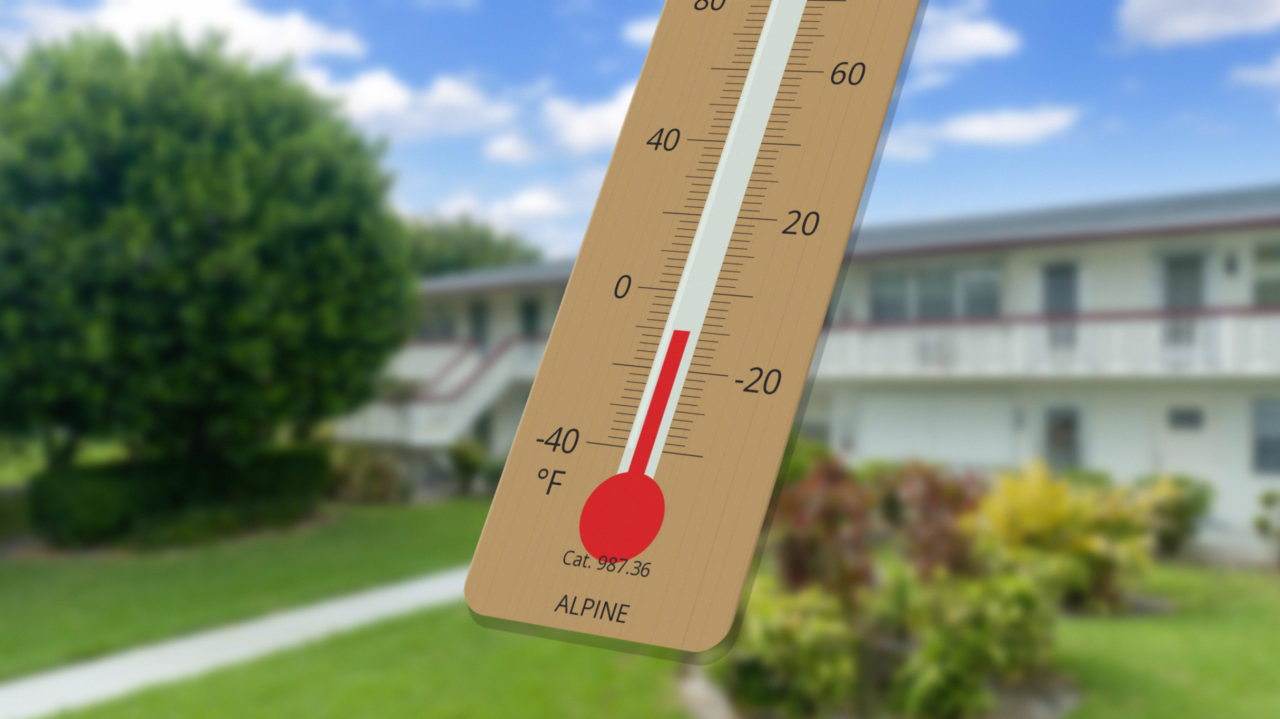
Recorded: value=-10 unit=°F
